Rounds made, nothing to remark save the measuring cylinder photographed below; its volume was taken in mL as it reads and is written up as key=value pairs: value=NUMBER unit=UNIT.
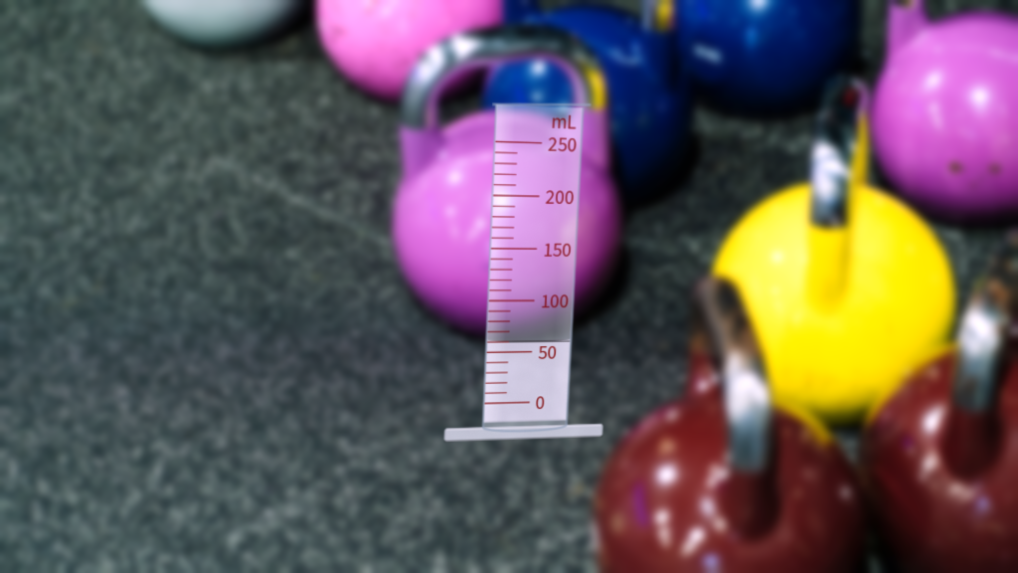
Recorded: value=60 unit=mL
